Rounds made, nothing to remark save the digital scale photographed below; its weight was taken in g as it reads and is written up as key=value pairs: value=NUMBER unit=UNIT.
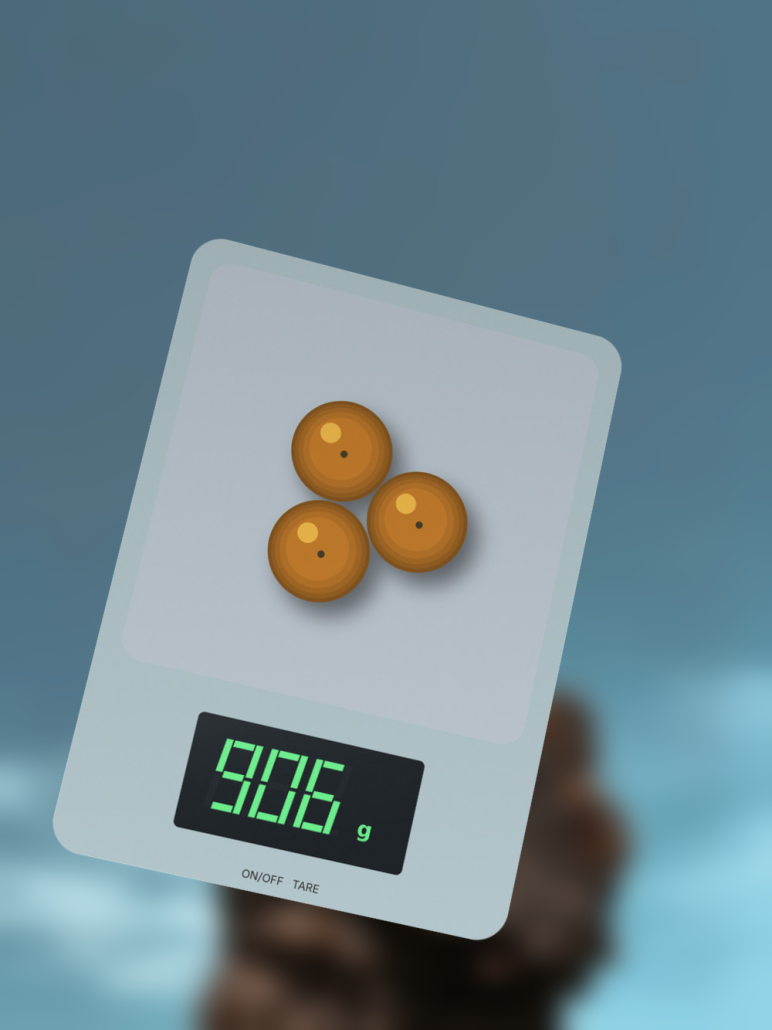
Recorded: value=906 unit=g
